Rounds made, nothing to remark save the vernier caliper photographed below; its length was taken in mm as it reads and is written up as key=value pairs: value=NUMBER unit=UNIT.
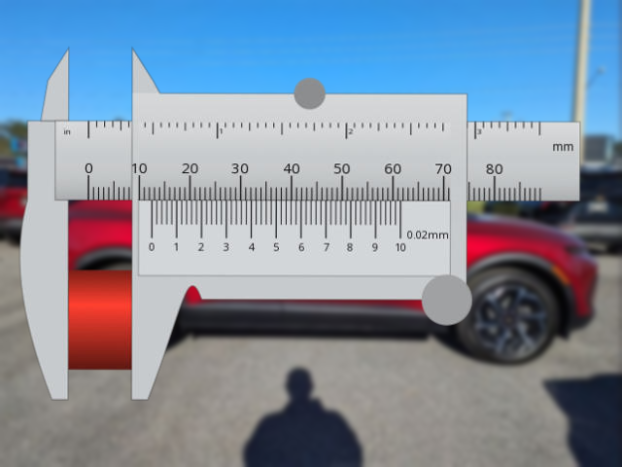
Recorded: value=12.5 unit=mm
